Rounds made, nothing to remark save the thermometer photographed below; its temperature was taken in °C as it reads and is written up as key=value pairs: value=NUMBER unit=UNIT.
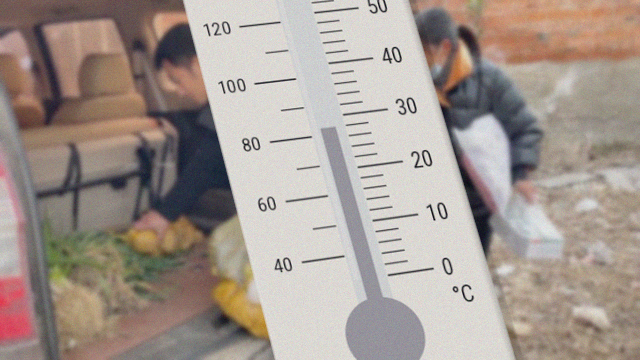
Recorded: value=28 unit=°C
